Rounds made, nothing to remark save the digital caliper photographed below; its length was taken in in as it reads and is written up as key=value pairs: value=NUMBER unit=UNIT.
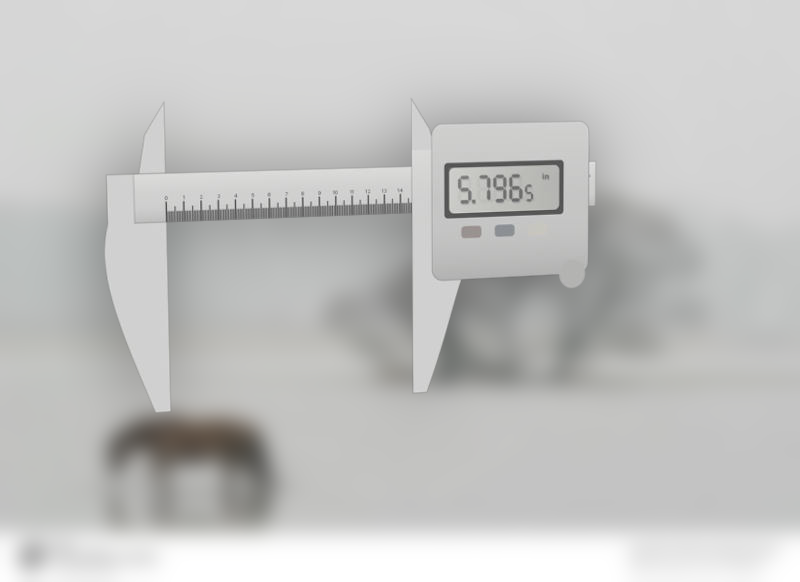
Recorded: value=5.7965 unit=in
